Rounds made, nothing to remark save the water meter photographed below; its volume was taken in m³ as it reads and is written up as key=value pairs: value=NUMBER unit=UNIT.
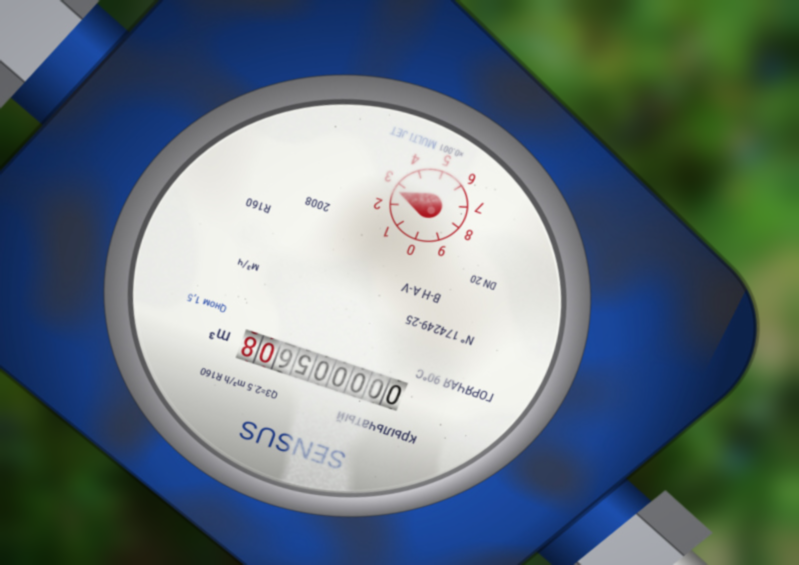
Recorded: value=56.082 unit=m³
